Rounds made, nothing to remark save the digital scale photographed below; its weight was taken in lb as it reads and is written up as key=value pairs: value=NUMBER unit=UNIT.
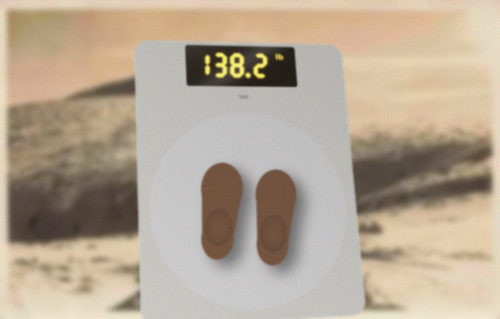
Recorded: value=138.2 unit=lb
